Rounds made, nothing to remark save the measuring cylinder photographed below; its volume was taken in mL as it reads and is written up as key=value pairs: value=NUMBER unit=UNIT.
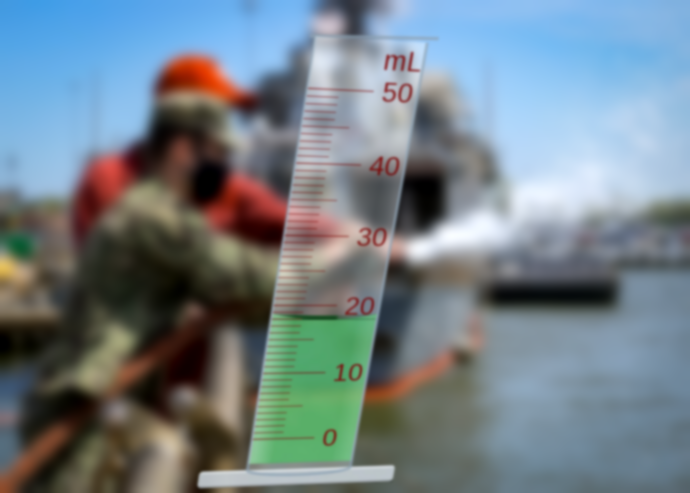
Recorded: value=18 unit=mL
